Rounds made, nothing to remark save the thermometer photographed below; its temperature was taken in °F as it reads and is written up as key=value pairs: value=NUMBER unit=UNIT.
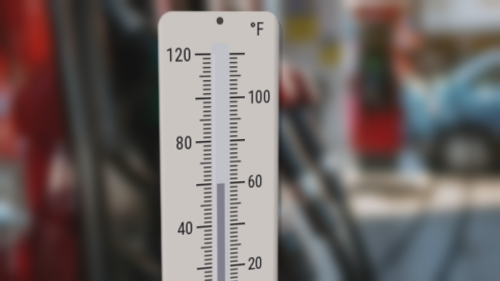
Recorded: value=60 unit=°F
